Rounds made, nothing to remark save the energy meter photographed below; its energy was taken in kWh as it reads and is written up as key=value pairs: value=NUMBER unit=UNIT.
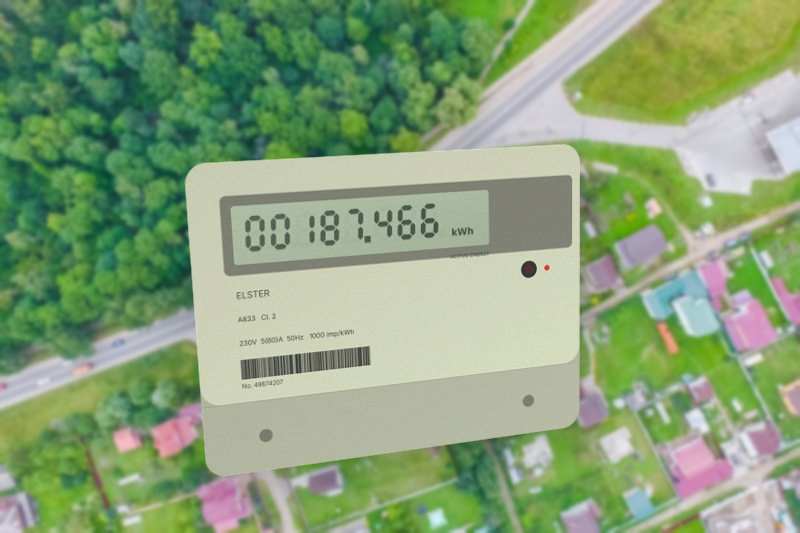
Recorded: value=187.466 unit=kWh
